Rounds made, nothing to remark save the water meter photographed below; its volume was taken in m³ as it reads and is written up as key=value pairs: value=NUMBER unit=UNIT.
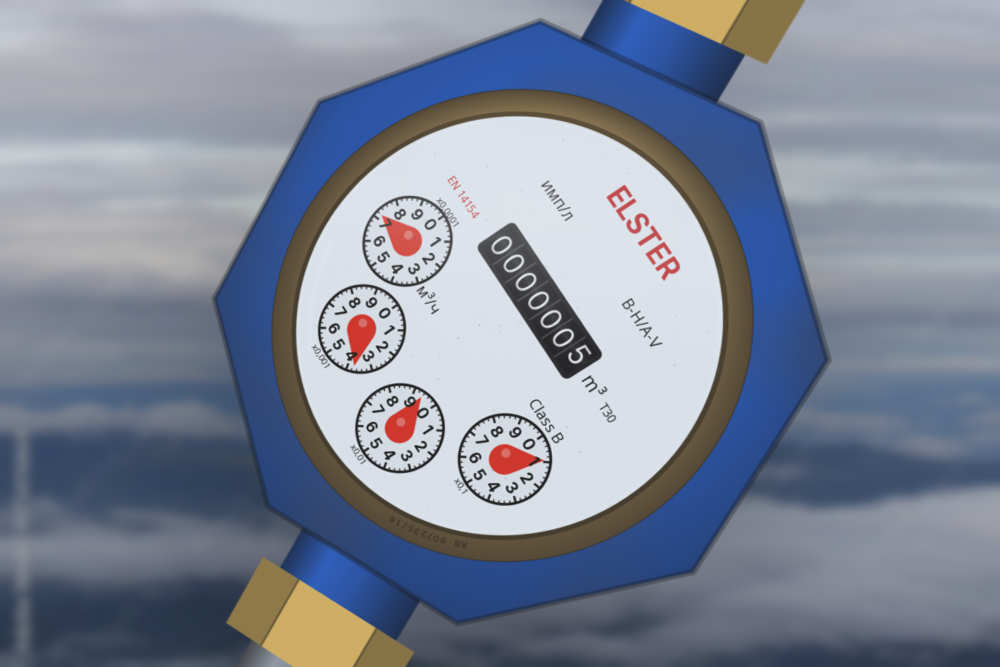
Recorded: value=5.0937 unit=m³
